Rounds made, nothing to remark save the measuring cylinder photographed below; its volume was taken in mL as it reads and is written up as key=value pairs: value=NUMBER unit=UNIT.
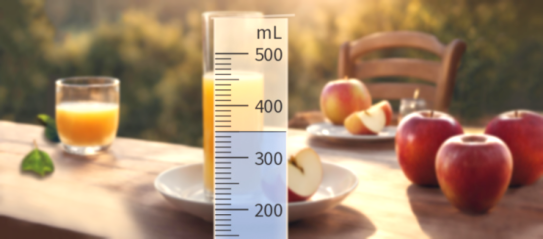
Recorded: value=350 unit=mL
